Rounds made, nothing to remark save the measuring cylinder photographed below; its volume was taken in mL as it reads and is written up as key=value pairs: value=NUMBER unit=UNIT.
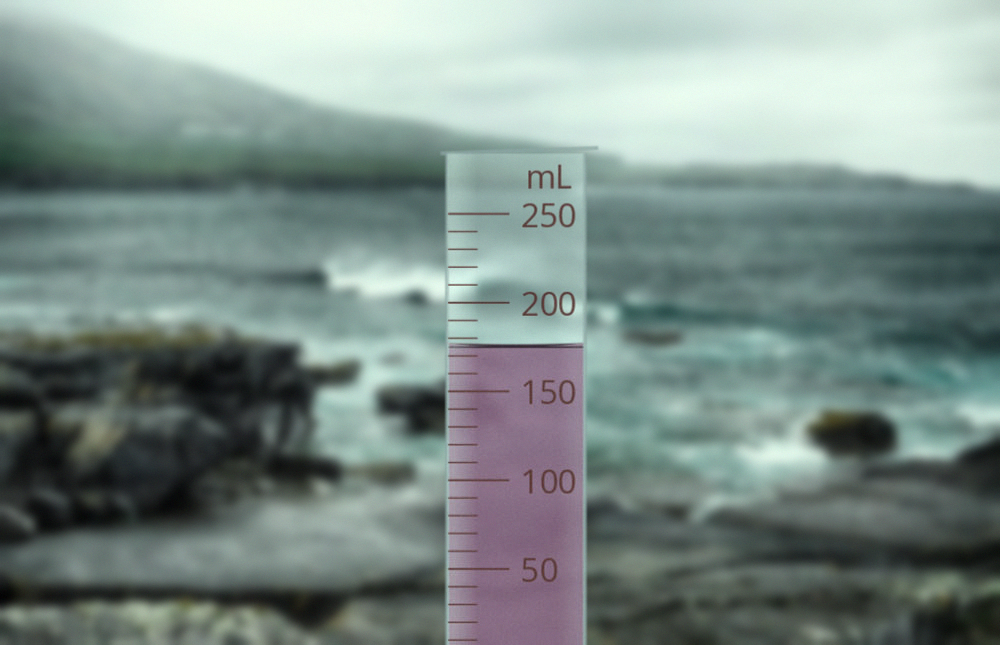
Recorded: value=175 unit=mL
